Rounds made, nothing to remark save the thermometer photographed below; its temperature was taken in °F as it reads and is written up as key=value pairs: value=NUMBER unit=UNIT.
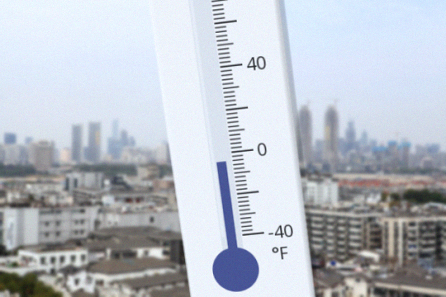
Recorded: value=-4 unit=°F
